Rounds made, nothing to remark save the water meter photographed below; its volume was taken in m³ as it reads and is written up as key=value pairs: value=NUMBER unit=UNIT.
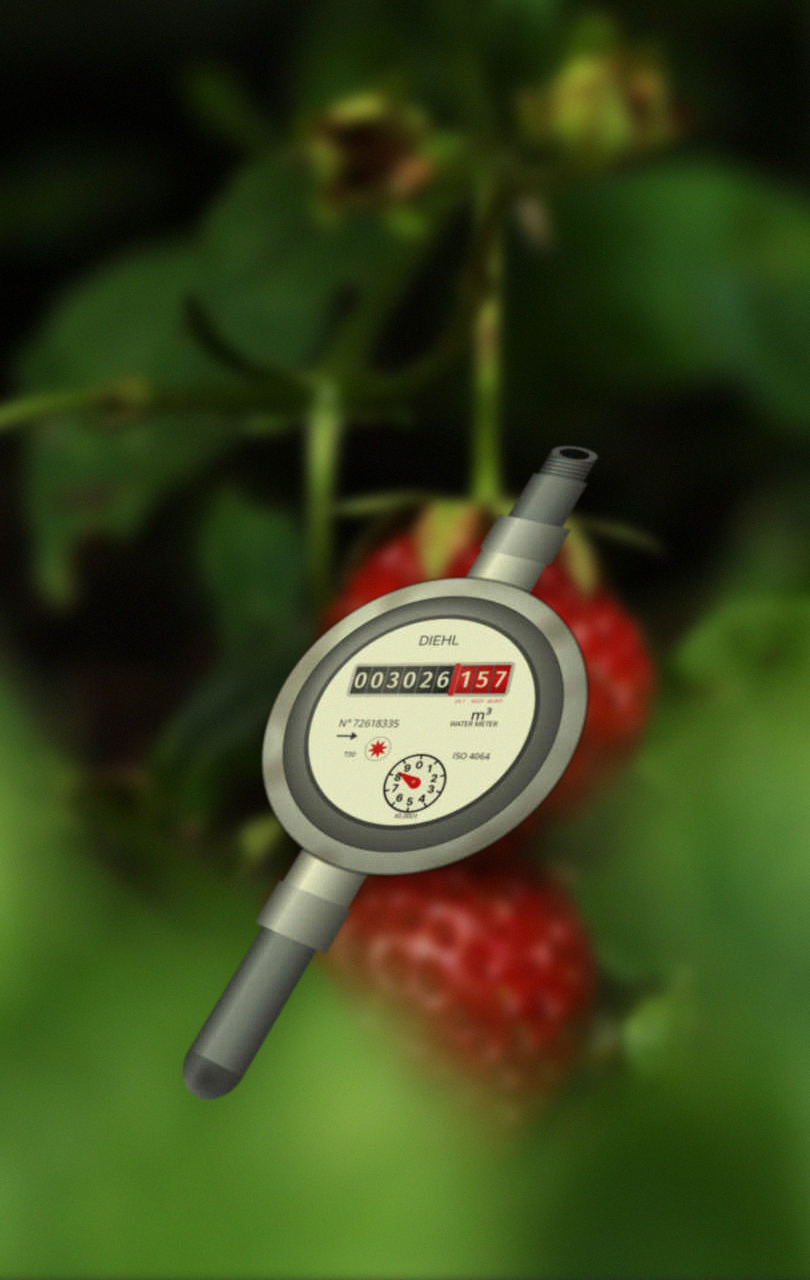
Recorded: value=3026.1578 unit=m³
